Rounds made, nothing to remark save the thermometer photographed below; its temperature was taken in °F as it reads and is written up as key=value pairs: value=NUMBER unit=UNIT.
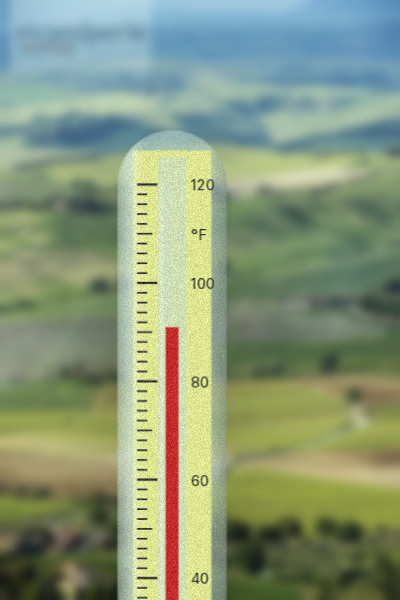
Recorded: value=91 unit=°F
